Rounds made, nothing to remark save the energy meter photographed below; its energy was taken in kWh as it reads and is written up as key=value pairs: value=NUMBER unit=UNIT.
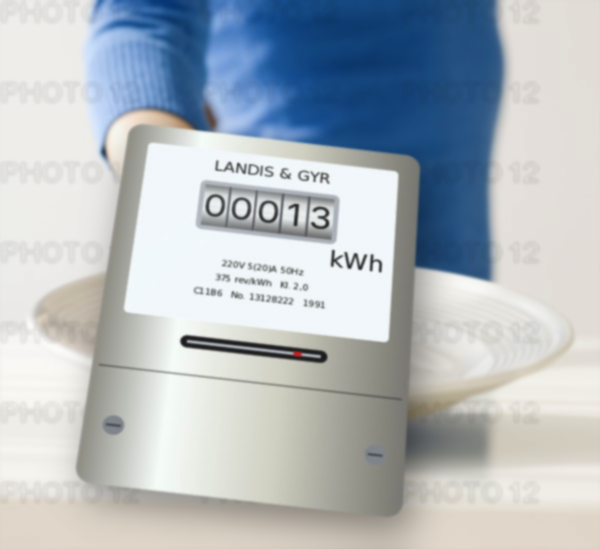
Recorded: value=13 unit=kWh
